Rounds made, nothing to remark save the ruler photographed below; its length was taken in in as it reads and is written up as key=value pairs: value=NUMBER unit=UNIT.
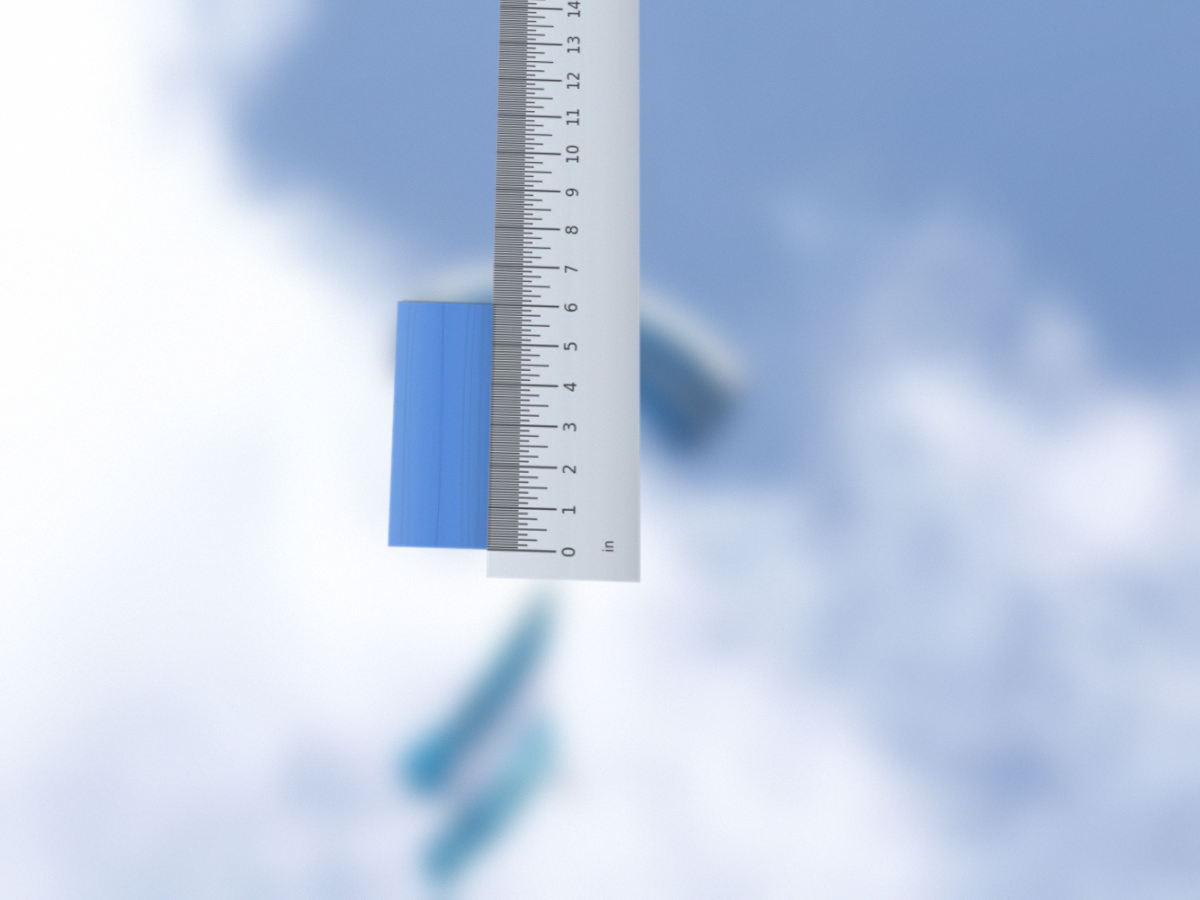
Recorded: value=6 unit=in
